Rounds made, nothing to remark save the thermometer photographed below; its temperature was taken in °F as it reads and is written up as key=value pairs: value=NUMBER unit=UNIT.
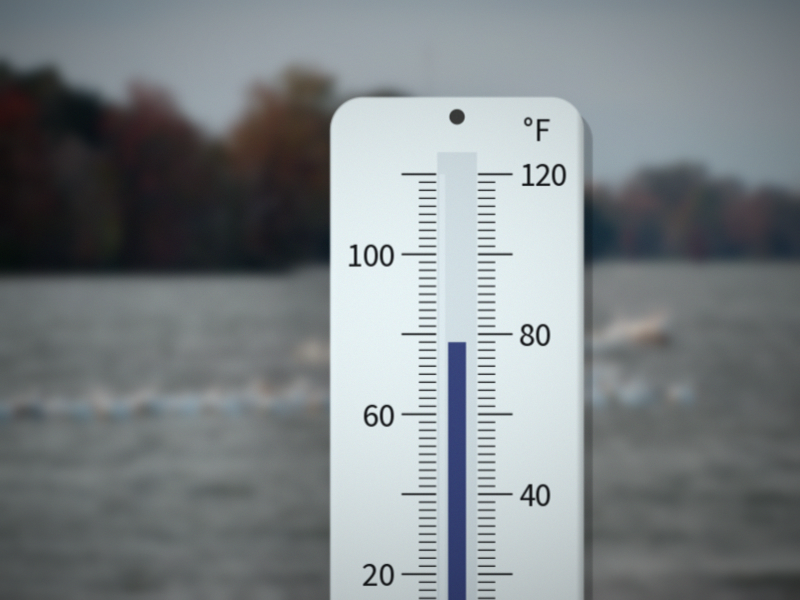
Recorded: value=78 unit=°F
